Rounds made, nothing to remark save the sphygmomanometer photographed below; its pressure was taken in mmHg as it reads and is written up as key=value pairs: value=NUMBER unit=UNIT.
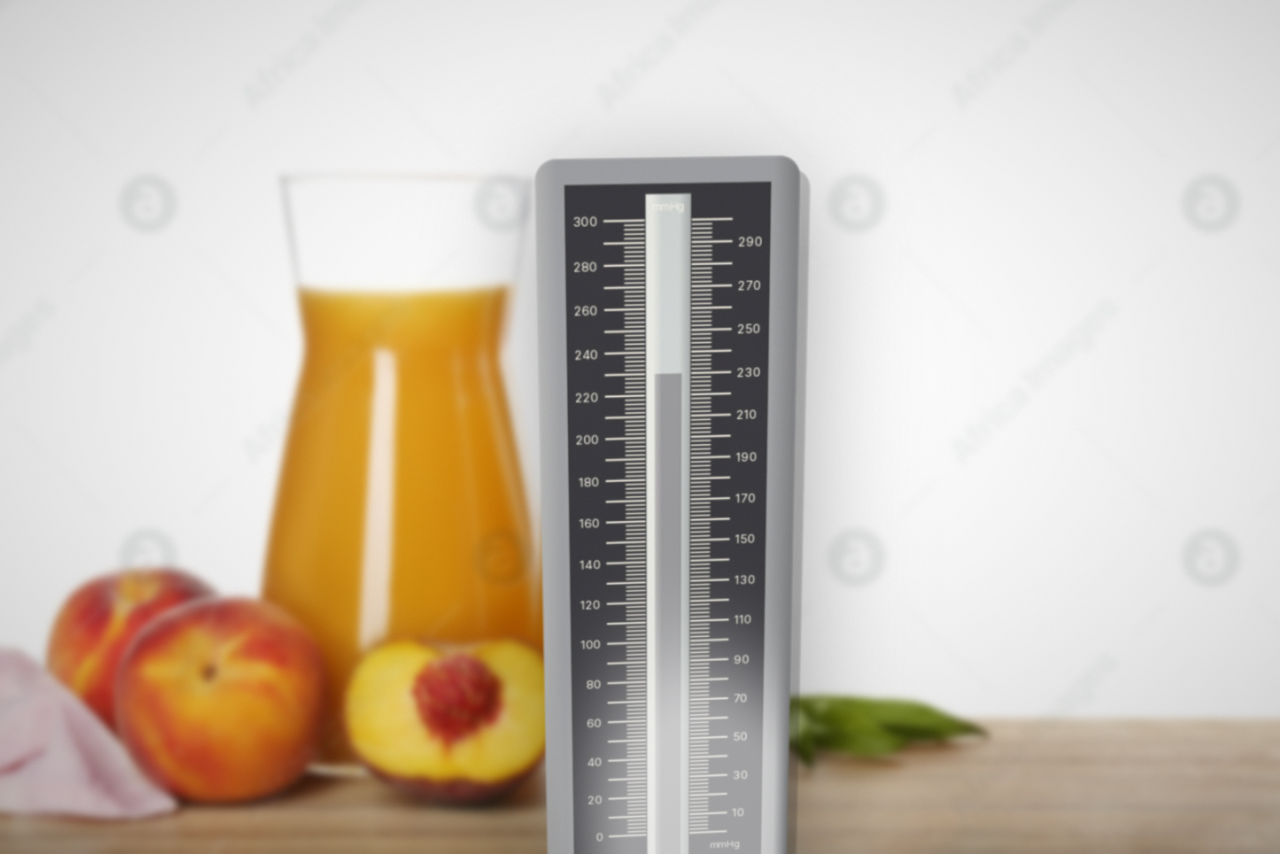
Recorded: value=230 unit=mmHg
